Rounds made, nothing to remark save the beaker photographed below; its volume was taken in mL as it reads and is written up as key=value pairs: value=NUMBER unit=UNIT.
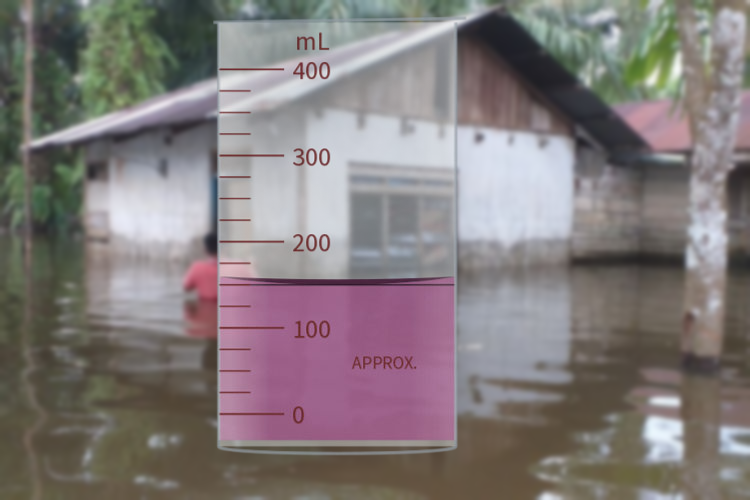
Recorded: value=150 unit=mL
